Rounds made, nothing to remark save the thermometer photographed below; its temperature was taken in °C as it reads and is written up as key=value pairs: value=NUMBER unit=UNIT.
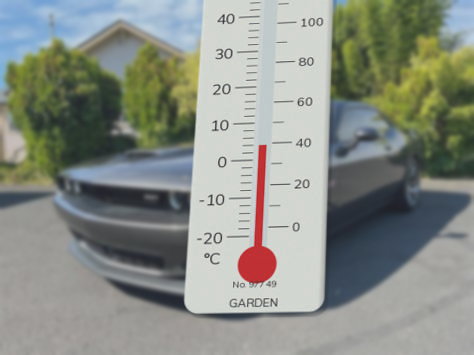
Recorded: value=4 unit=°C
